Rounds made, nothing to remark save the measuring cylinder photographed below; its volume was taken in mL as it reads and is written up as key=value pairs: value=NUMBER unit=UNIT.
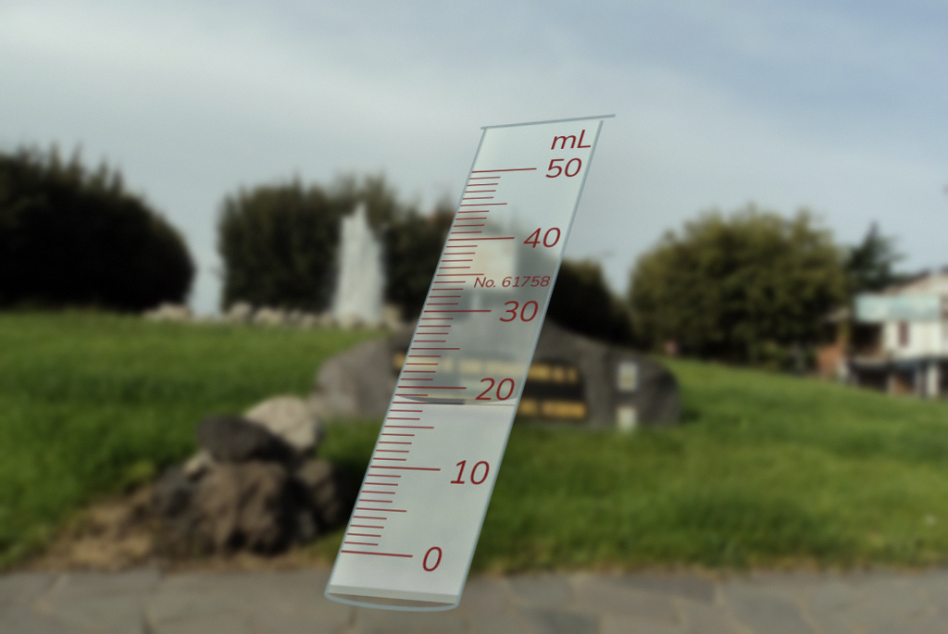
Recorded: value=18 unit=mL
